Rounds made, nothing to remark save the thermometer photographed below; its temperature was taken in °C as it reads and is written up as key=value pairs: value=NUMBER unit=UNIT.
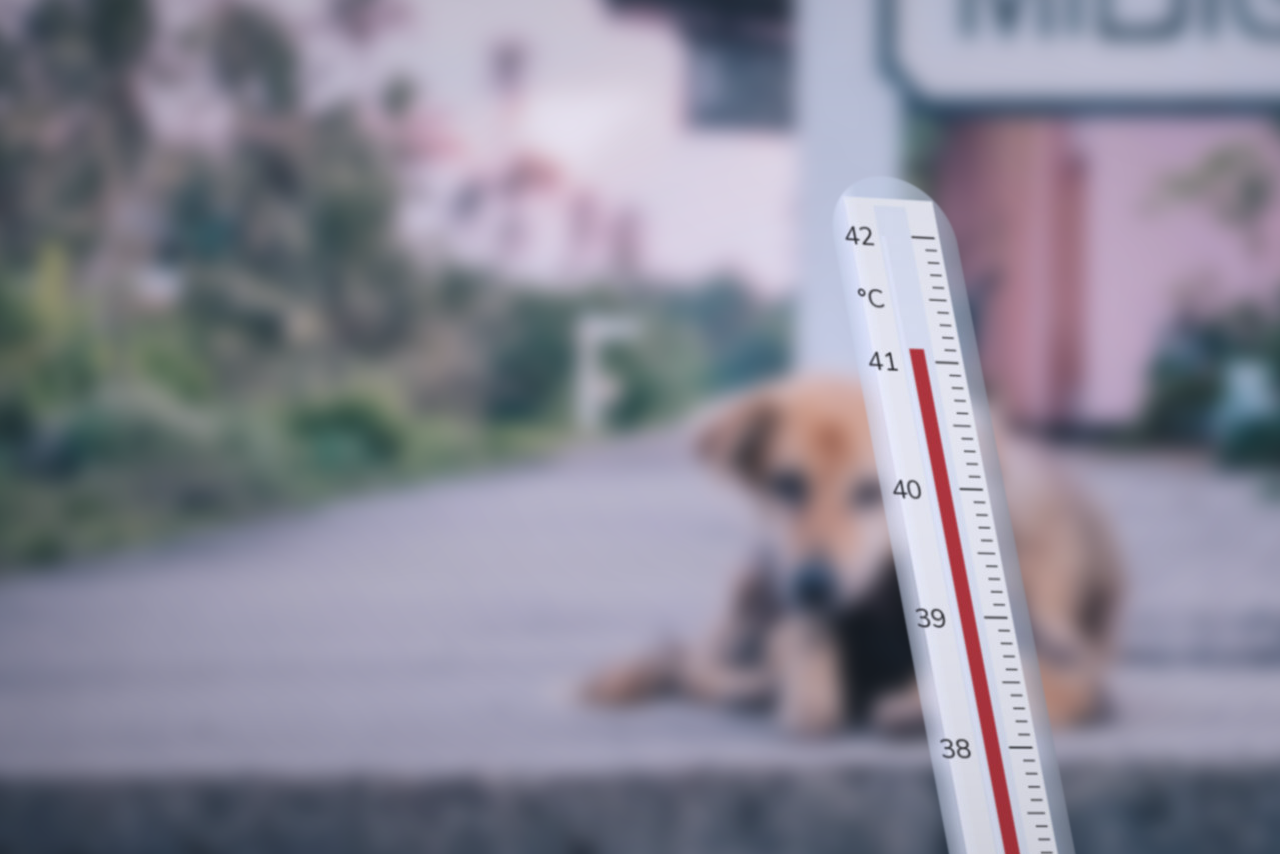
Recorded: value=41.1 unit=°C
